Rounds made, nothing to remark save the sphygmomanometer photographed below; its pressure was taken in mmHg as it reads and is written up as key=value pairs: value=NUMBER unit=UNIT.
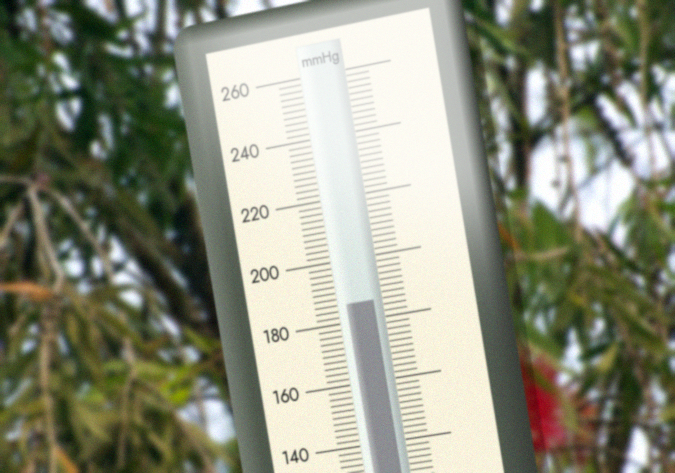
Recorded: value=186 unit=mmHg
